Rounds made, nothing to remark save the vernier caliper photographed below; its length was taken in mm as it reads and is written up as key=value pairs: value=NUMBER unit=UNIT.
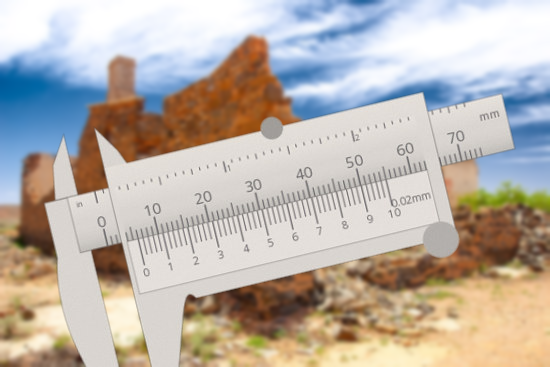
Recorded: value=6.0 unit=mm
